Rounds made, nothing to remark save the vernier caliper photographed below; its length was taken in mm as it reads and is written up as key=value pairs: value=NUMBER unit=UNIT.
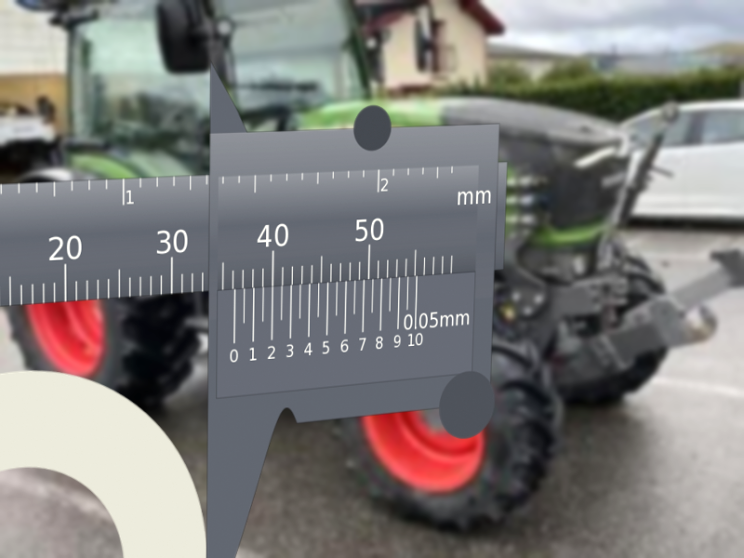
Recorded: value=36.2 unit=mm
